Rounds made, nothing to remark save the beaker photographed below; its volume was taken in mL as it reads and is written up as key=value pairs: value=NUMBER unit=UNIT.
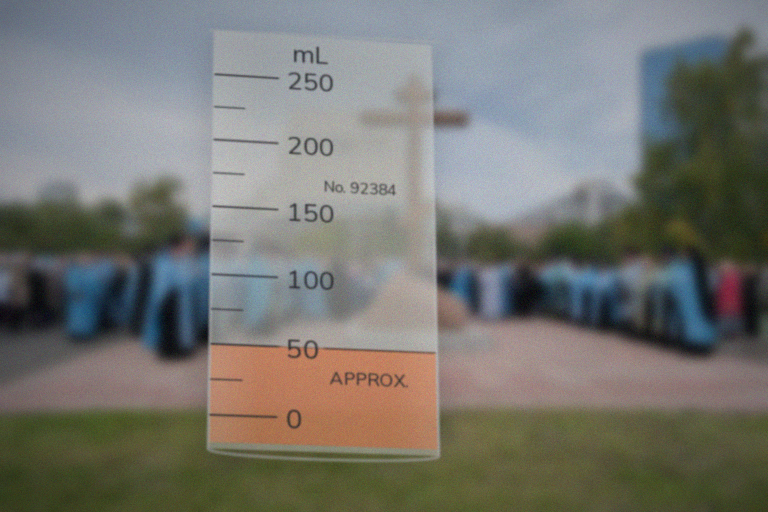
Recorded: value=50 unit=mL
